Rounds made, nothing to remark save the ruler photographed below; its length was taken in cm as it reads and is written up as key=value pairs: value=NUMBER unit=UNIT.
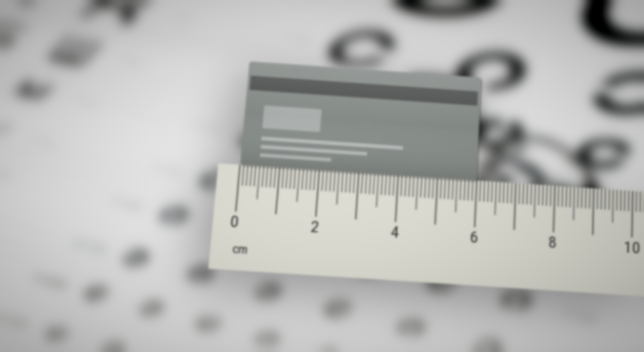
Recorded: value=6 unit=cm
